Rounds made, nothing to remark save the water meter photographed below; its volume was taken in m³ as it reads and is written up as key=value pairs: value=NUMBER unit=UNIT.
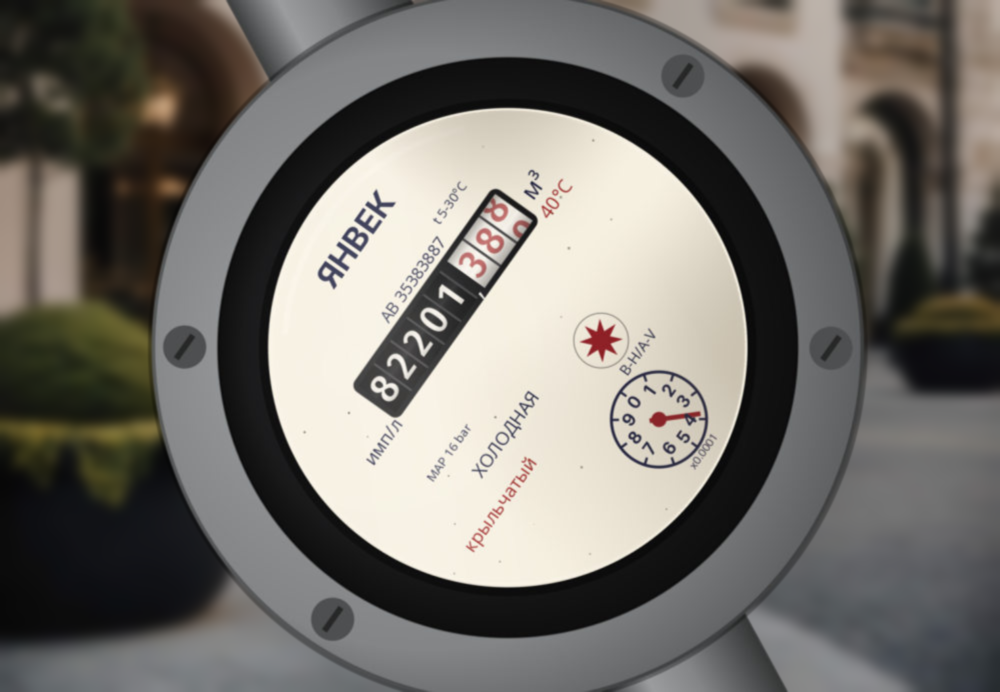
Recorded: value=82201.3883 unit=m³
